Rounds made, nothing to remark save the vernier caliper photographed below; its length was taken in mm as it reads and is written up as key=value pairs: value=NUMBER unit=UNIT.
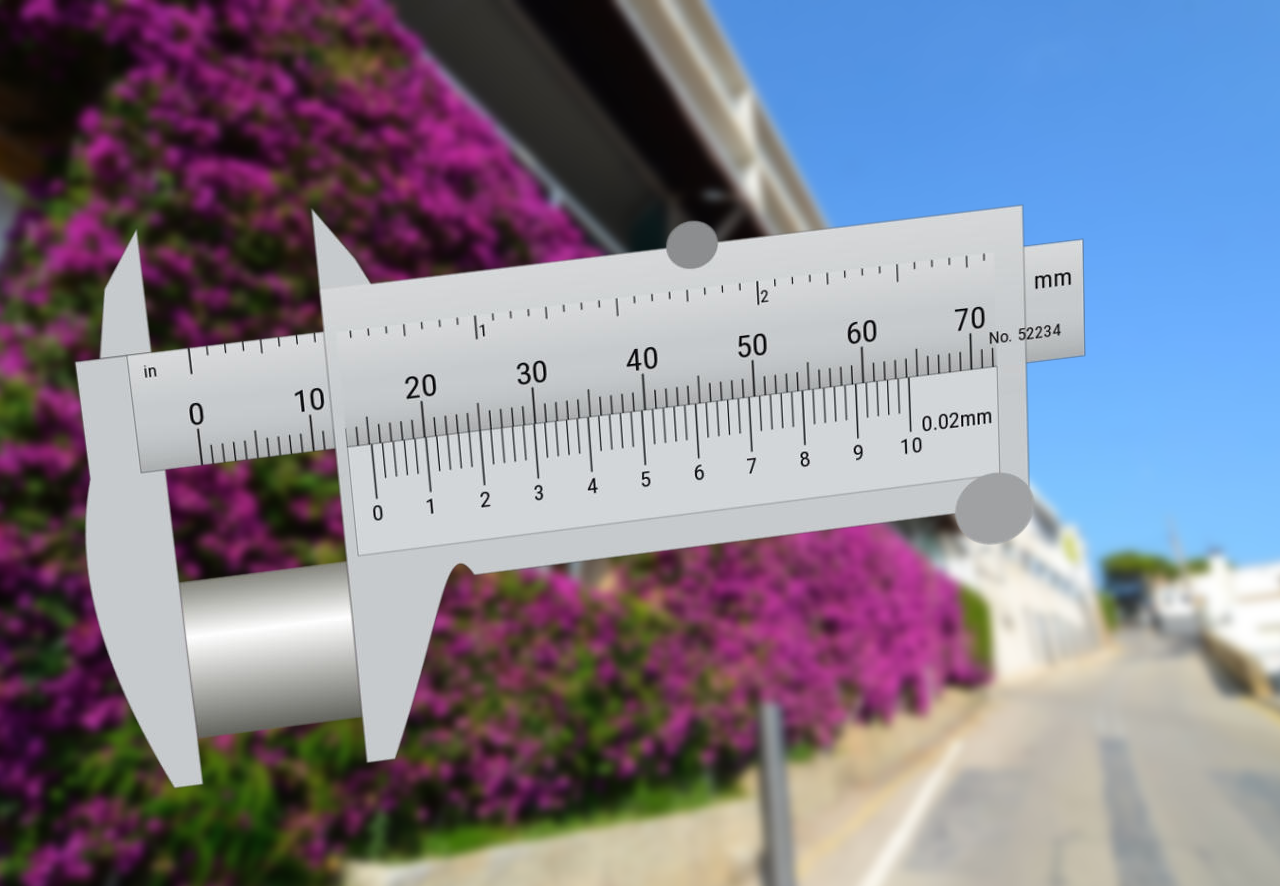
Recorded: value=15.2 unit=mm
